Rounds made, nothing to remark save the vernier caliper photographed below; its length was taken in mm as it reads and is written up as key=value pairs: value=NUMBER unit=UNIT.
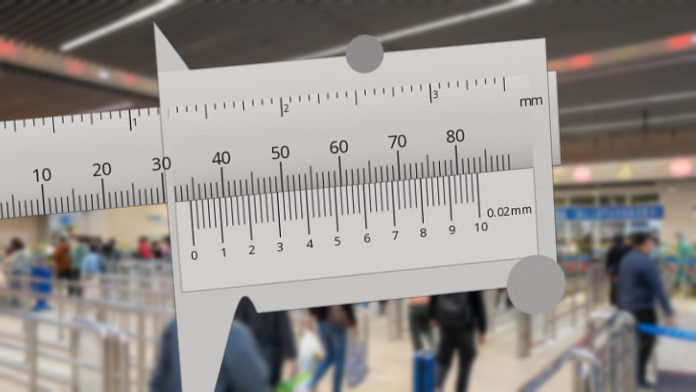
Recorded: value=34.4 unit=mm
